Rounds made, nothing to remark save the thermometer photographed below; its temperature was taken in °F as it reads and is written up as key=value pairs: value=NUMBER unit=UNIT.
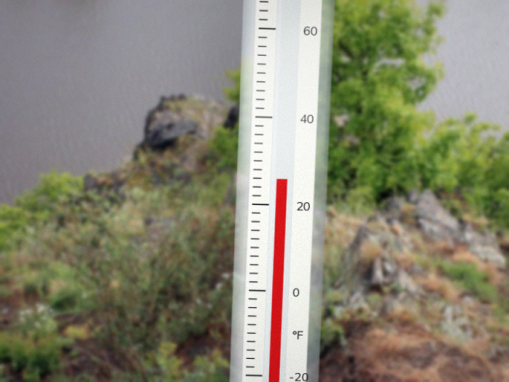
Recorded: value=26 unit=°F
